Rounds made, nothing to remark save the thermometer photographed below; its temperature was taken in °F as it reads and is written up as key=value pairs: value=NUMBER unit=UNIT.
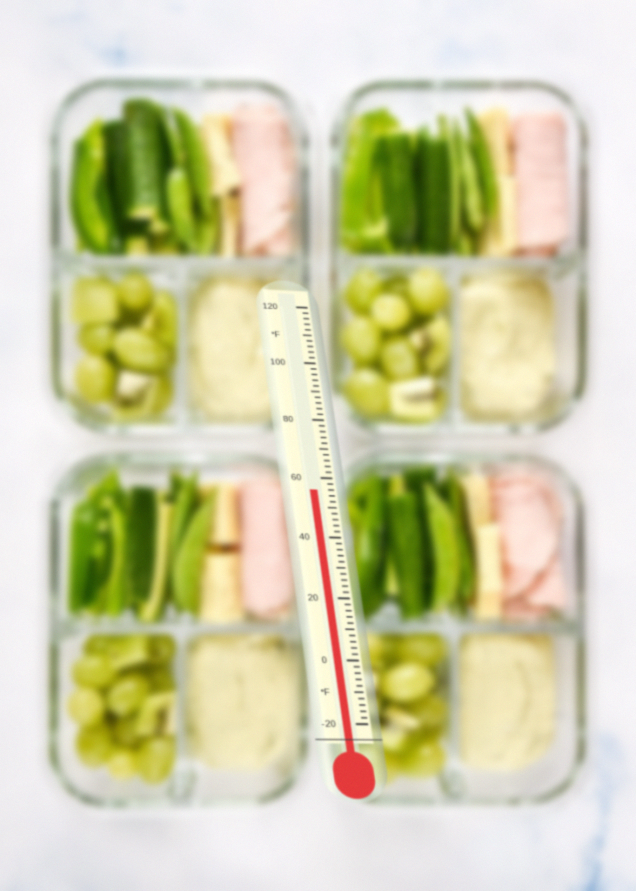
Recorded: value=56 unit=°F
